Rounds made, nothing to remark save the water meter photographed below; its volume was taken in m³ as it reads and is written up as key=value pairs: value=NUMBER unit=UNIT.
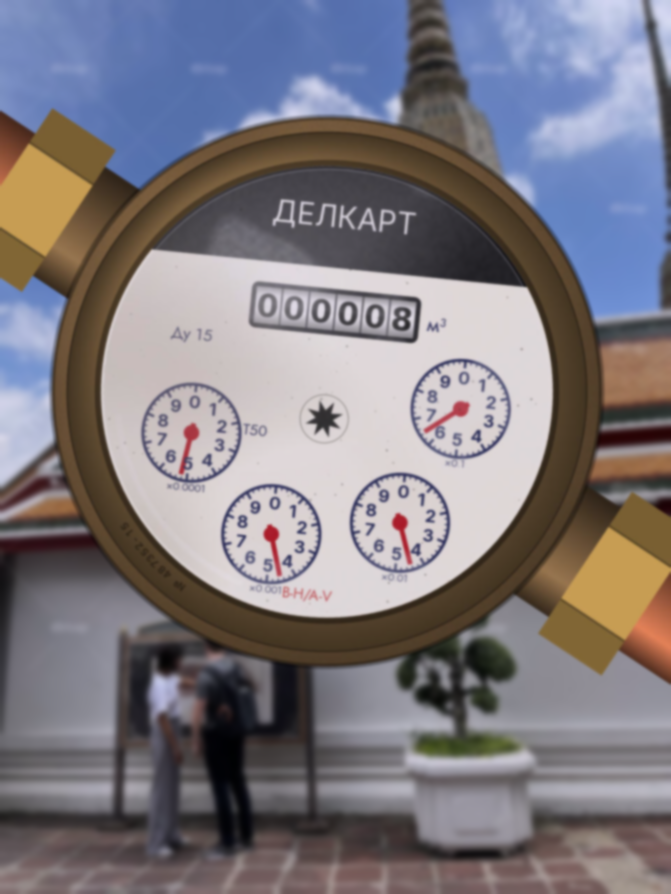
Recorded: value=8.6445 unit=m³
